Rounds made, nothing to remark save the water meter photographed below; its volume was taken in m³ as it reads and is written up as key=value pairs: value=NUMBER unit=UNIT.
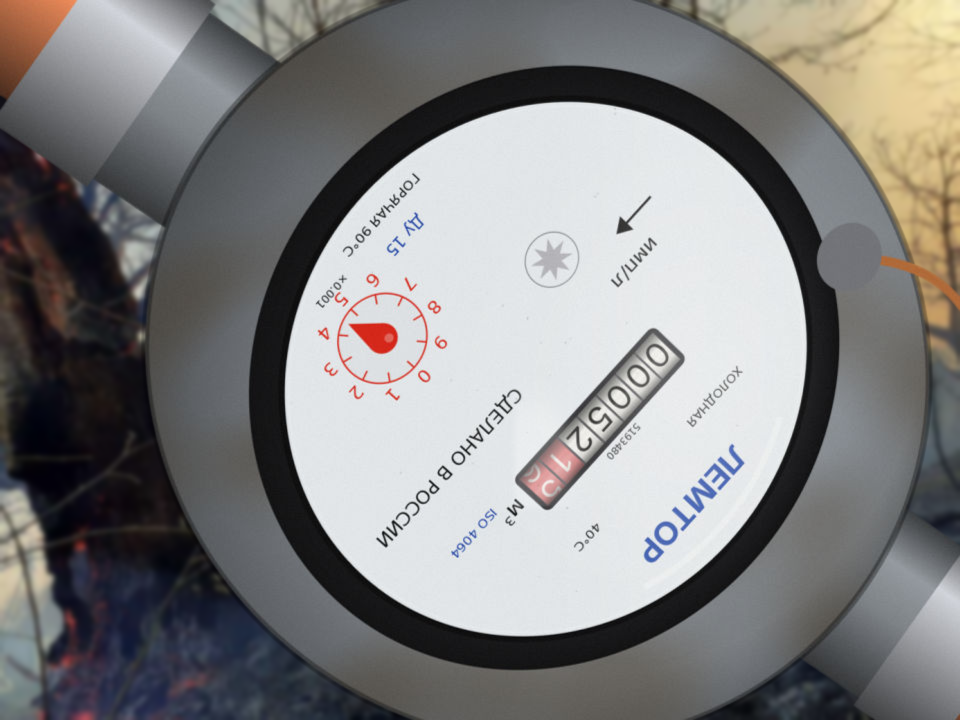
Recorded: value=52.154 unit=m³
